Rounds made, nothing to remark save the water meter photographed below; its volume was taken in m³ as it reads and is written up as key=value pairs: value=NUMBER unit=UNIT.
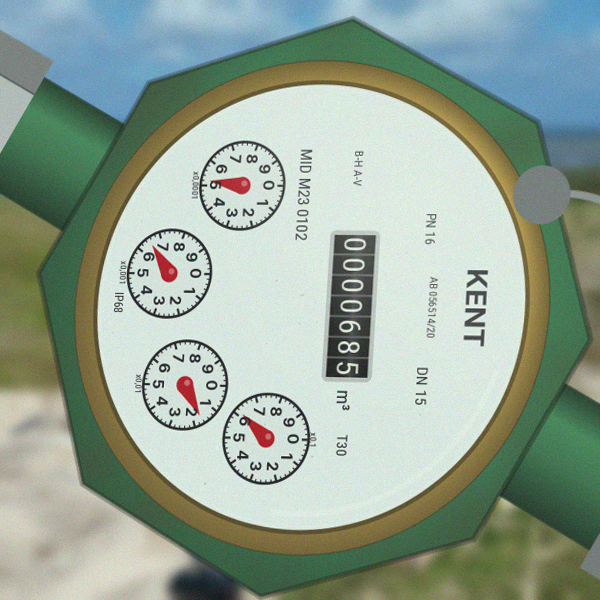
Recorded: value=685.6165 unit=m³
